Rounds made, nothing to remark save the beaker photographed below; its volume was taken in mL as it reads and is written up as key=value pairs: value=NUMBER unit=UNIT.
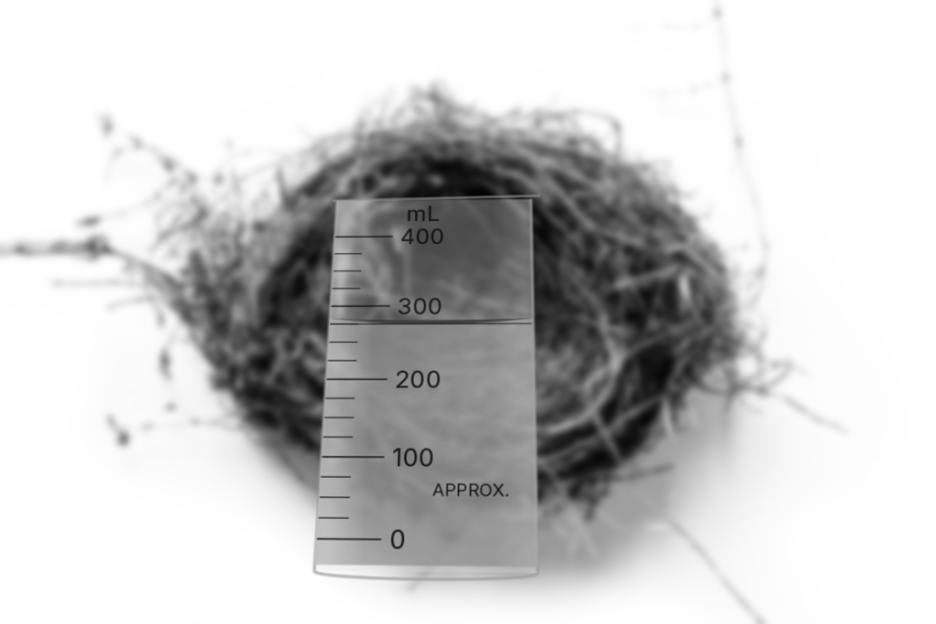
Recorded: value=275 unit=mL
